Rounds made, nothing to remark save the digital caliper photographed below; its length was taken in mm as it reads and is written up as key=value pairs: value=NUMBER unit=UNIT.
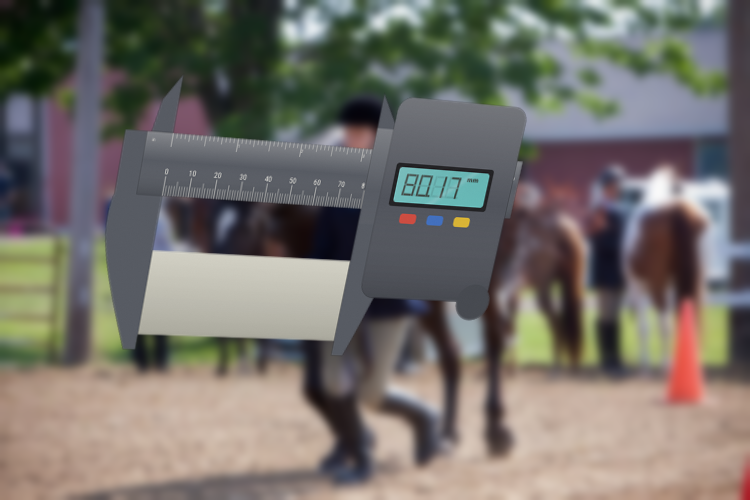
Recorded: value=80.17 unit=mm
